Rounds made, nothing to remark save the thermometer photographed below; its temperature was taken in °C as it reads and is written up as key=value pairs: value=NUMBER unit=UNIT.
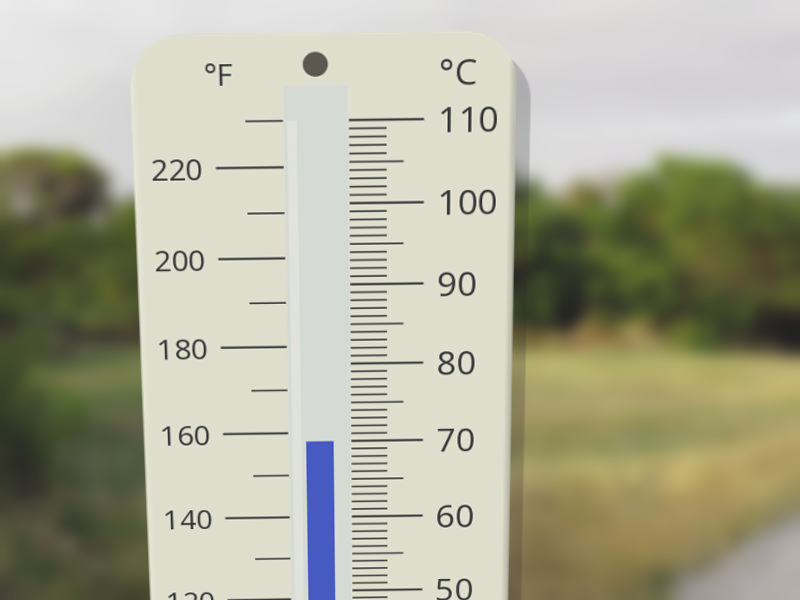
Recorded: value=70 unit=°C
